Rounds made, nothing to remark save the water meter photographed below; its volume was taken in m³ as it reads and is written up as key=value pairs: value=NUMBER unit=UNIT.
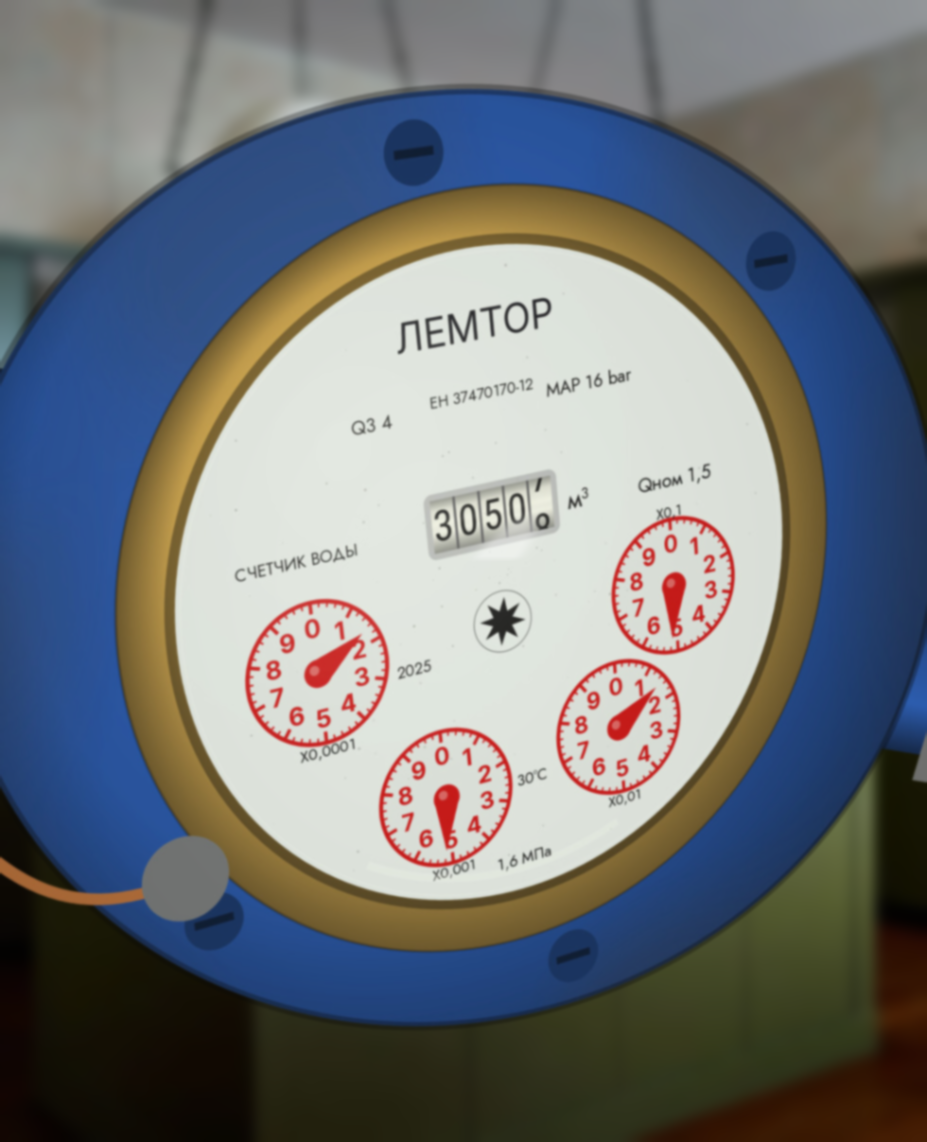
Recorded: value=30507.5151 unit=m³
